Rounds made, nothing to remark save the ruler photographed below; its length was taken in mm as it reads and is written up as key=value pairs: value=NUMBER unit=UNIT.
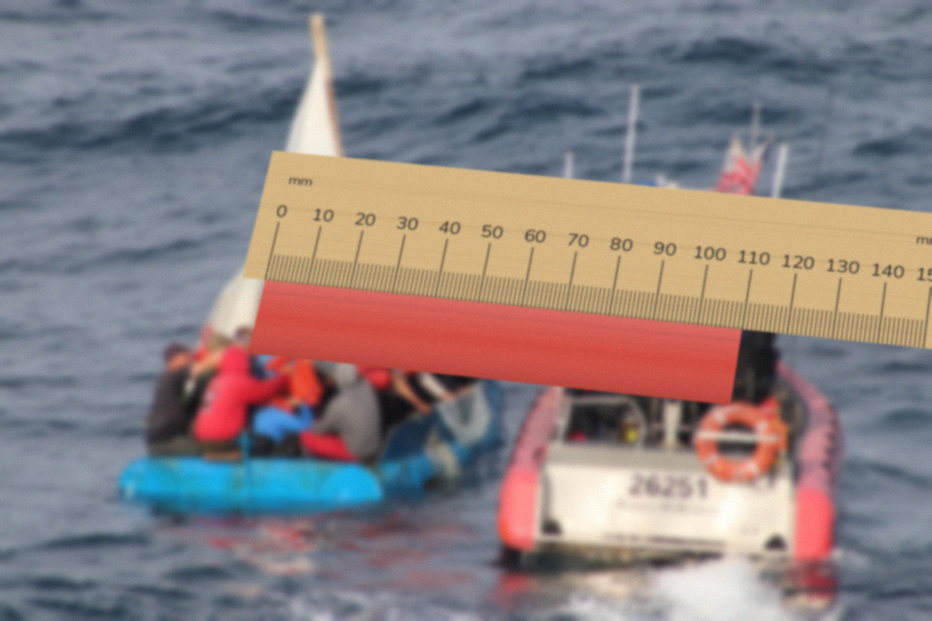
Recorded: value=110 unit=mm
